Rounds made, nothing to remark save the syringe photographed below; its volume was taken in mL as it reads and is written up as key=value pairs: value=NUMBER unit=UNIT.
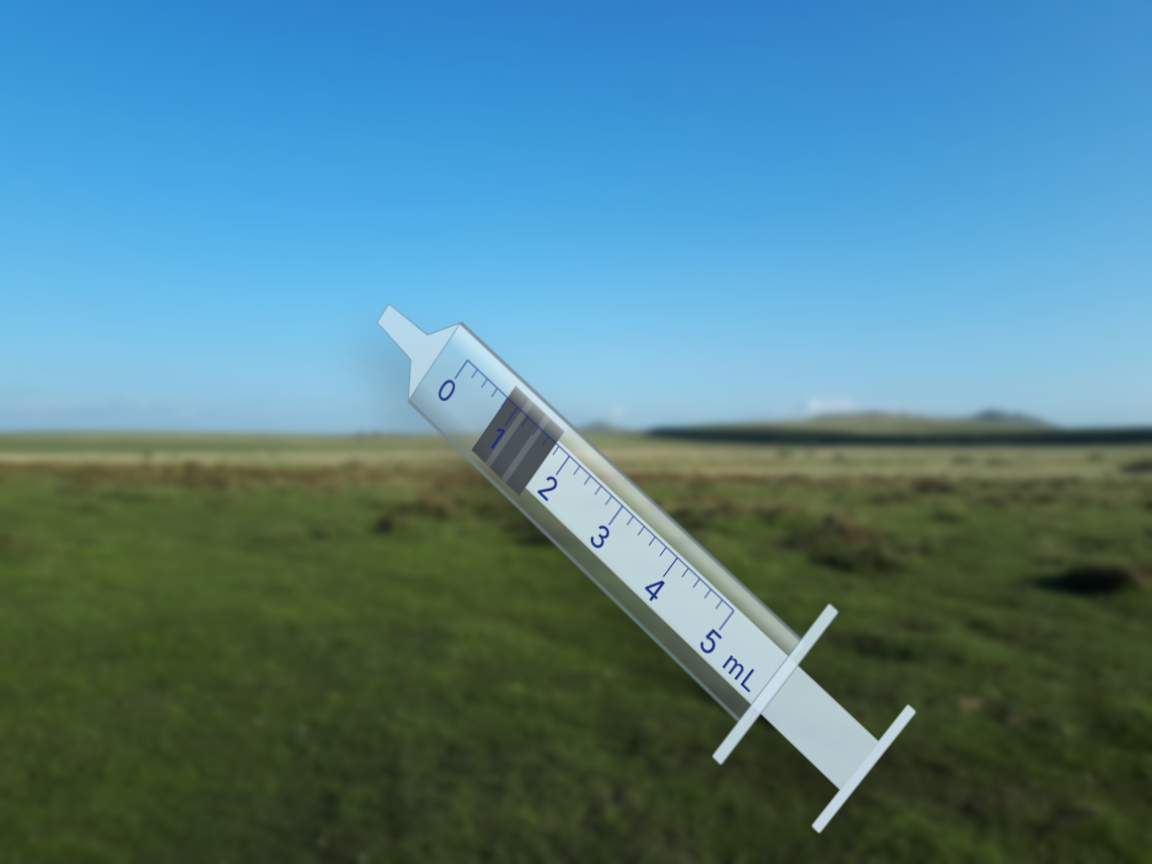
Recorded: value=0.8 unit=mL
